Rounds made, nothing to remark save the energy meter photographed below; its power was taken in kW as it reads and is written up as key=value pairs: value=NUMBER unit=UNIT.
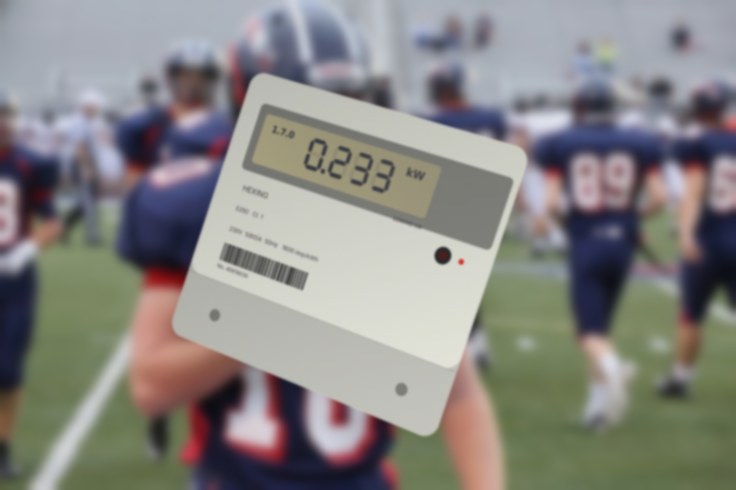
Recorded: value=0.233 unit=kW
